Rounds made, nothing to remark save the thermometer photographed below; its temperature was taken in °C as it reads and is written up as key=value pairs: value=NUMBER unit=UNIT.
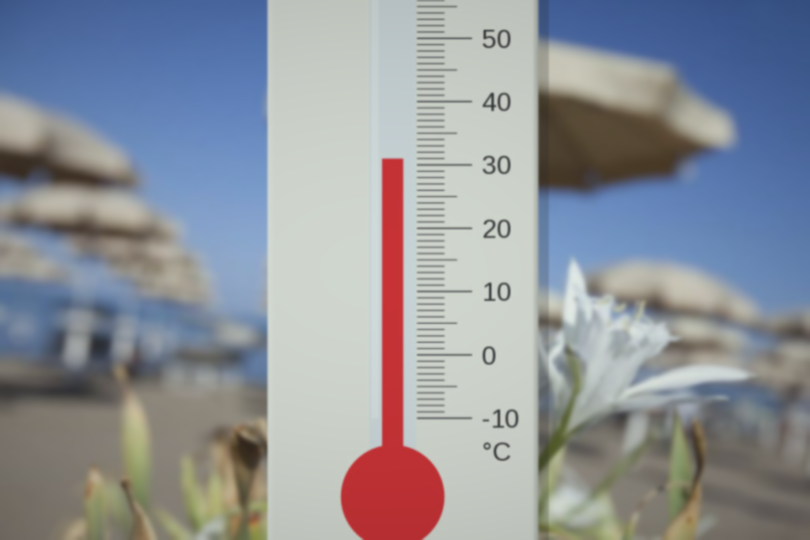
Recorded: value=31 unit=°C
